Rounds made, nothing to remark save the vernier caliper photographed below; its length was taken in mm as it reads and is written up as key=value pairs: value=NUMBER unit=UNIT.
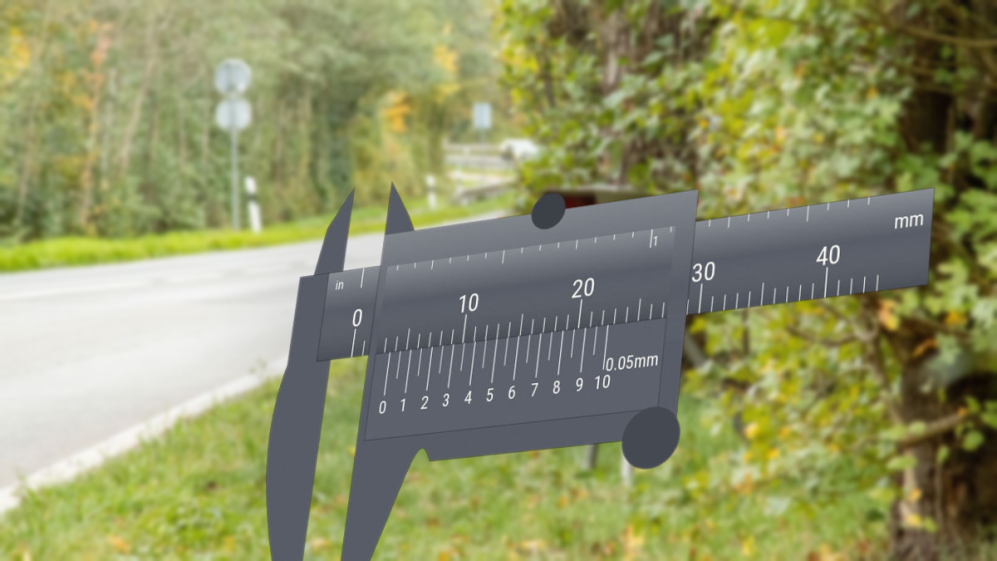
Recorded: value=3.5 unit=mm
